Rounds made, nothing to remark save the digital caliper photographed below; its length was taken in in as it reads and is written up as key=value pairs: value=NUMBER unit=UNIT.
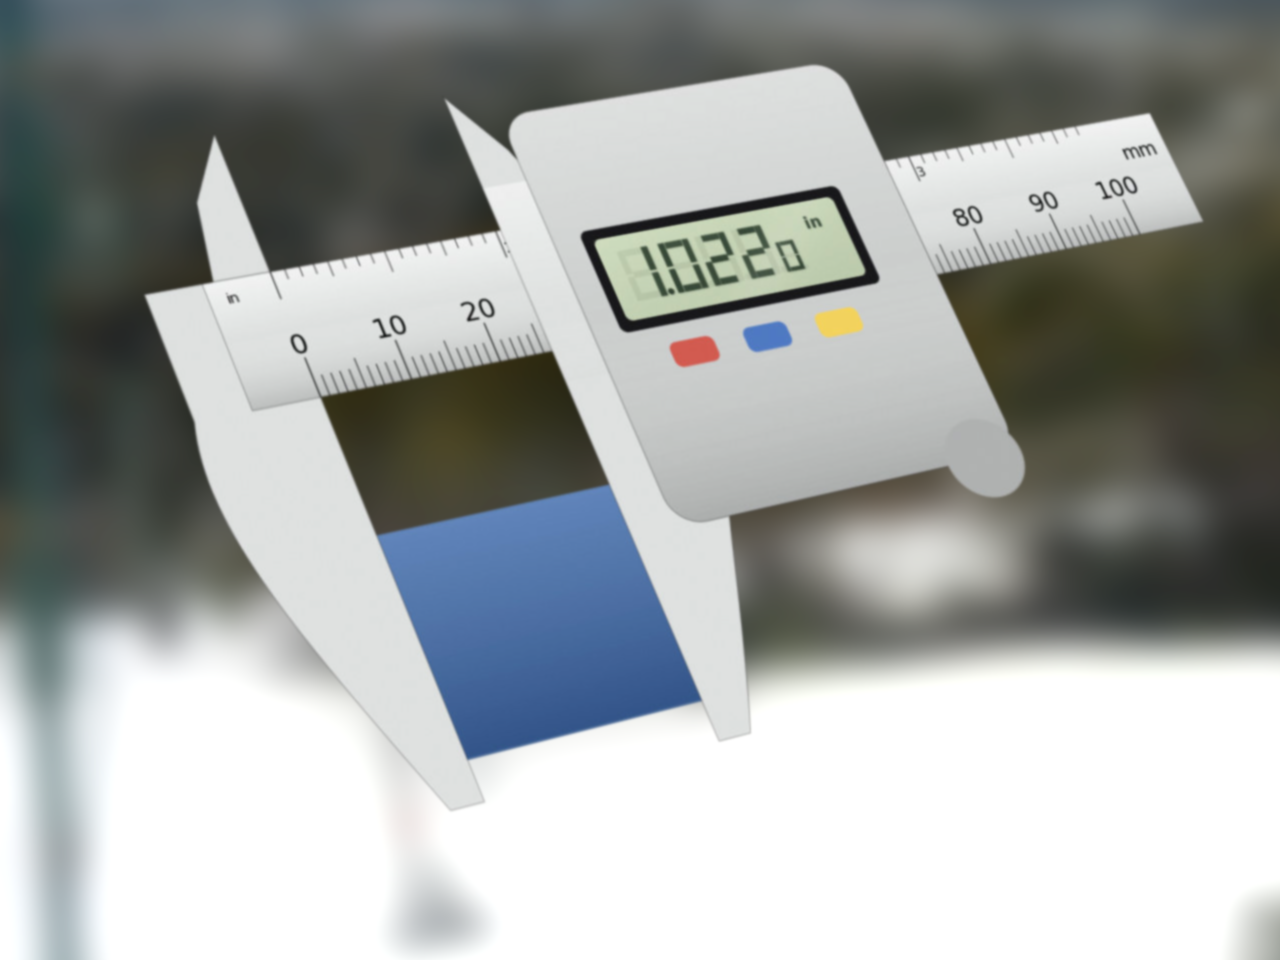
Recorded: value=1.0220 unit=in
